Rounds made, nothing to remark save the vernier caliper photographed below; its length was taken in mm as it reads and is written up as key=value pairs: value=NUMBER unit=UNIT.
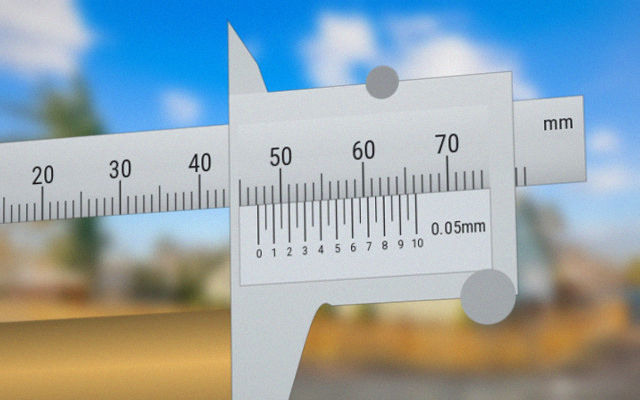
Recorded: value=47.2 unit=mm
